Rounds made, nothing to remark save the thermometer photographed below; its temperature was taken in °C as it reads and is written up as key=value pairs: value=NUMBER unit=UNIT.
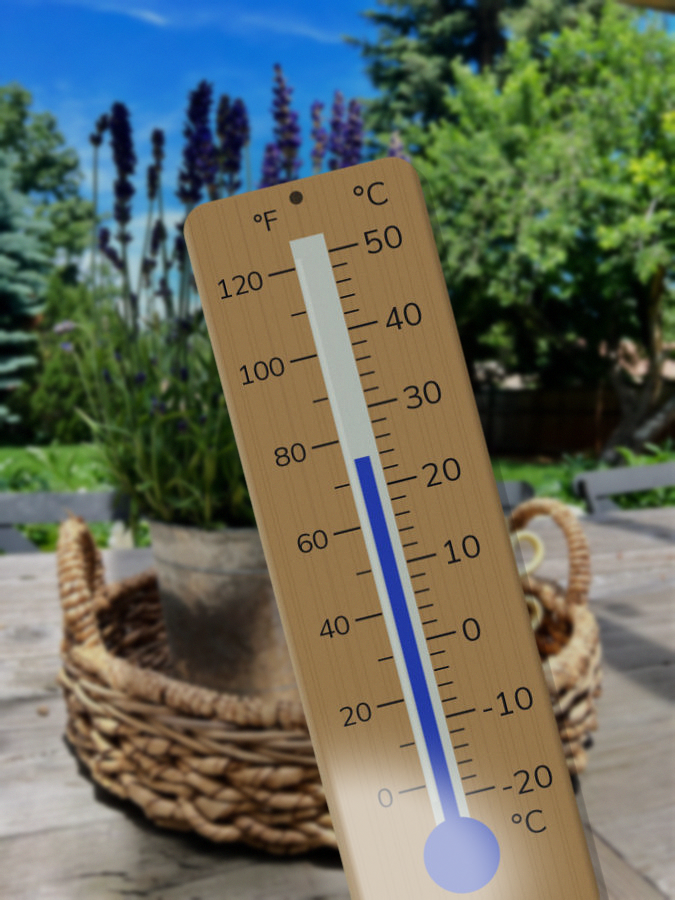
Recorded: value=24 unit=°C
